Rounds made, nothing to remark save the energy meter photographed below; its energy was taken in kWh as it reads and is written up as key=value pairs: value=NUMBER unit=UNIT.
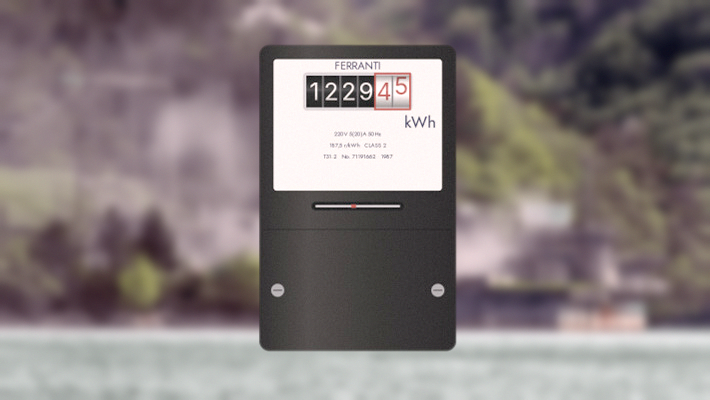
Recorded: value=1229.45 unit=kWh
